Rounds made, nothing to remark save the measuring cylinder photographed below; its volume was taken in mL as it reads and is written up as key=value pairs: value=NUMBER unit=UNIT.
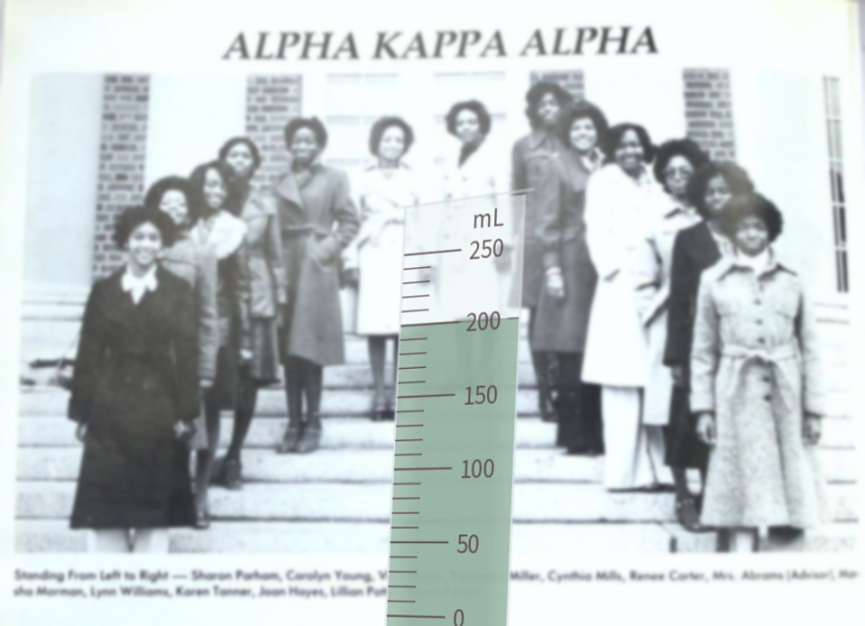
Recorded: value=200 unit=mL
